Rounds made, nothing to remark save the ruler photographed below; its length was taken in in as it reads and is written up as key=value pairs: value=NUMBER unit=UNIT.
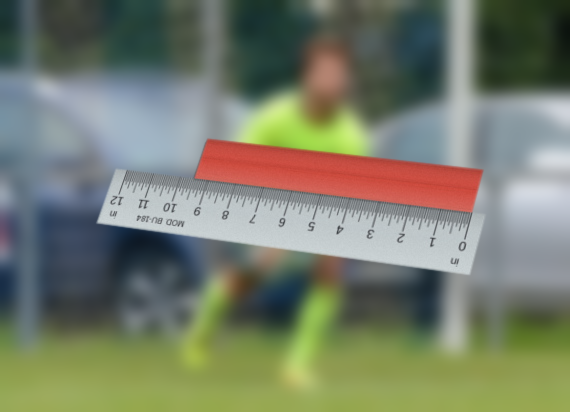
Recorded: value=9.5 unit=in
